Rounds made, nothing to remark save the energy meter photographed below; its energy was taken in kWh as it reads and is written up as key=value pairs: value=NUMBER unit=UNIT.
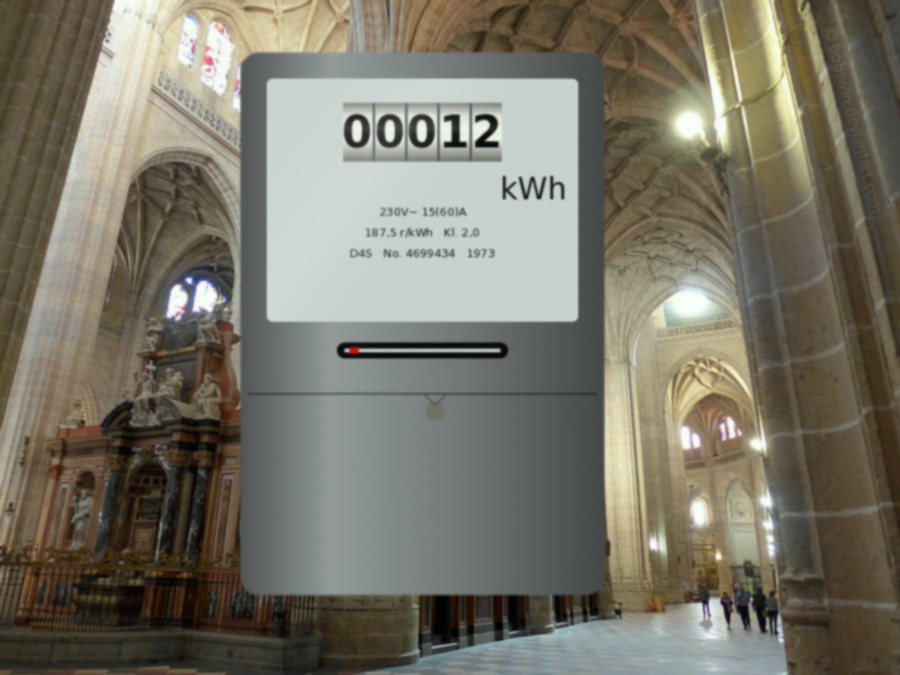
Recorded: value=12 unit=kWh
